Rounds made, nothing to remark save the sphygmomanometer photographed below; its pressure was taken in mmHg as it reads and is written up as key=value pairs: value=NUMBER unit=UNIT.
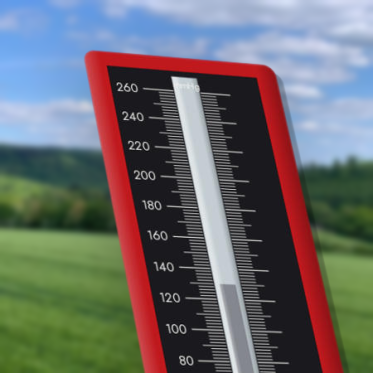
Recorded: value=130 unit=mmHg
